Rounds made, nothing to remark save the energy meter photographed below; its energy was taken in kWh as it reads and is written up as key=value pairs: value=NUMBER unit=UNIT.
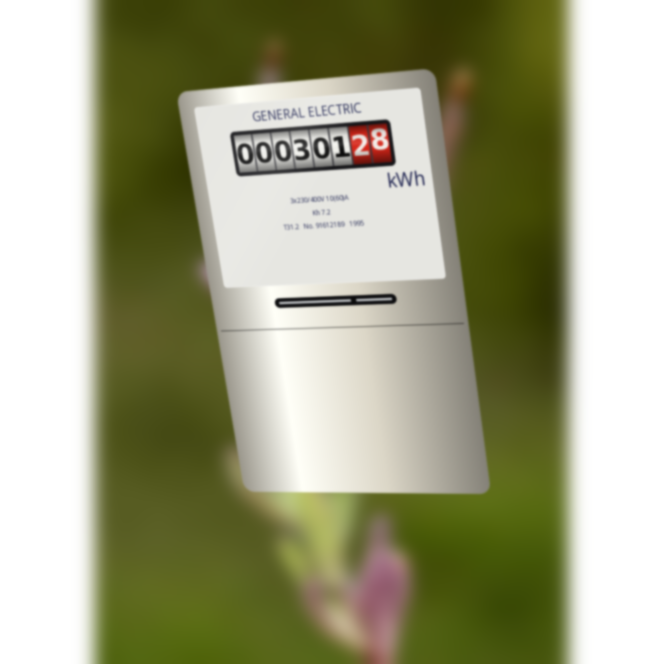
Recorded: value=301.28 unit=kWh
